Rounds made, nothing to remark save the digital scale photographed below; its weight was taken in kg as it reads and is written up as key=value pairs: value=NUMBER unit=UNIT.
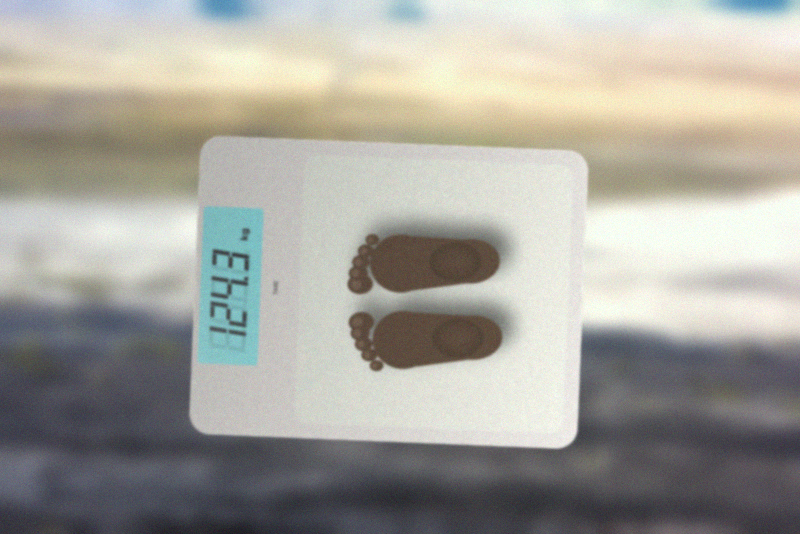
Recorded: value=124.3 unit=kg
